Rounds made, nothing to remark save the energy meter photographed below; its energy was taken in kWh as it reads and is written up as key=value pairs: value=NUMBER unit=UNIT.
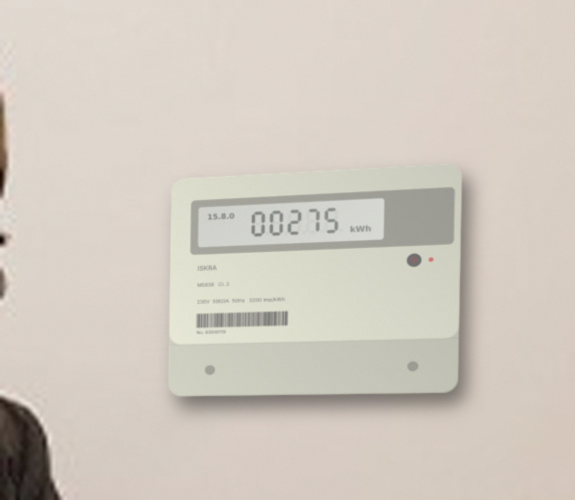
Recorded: value=275 unit=kWh
